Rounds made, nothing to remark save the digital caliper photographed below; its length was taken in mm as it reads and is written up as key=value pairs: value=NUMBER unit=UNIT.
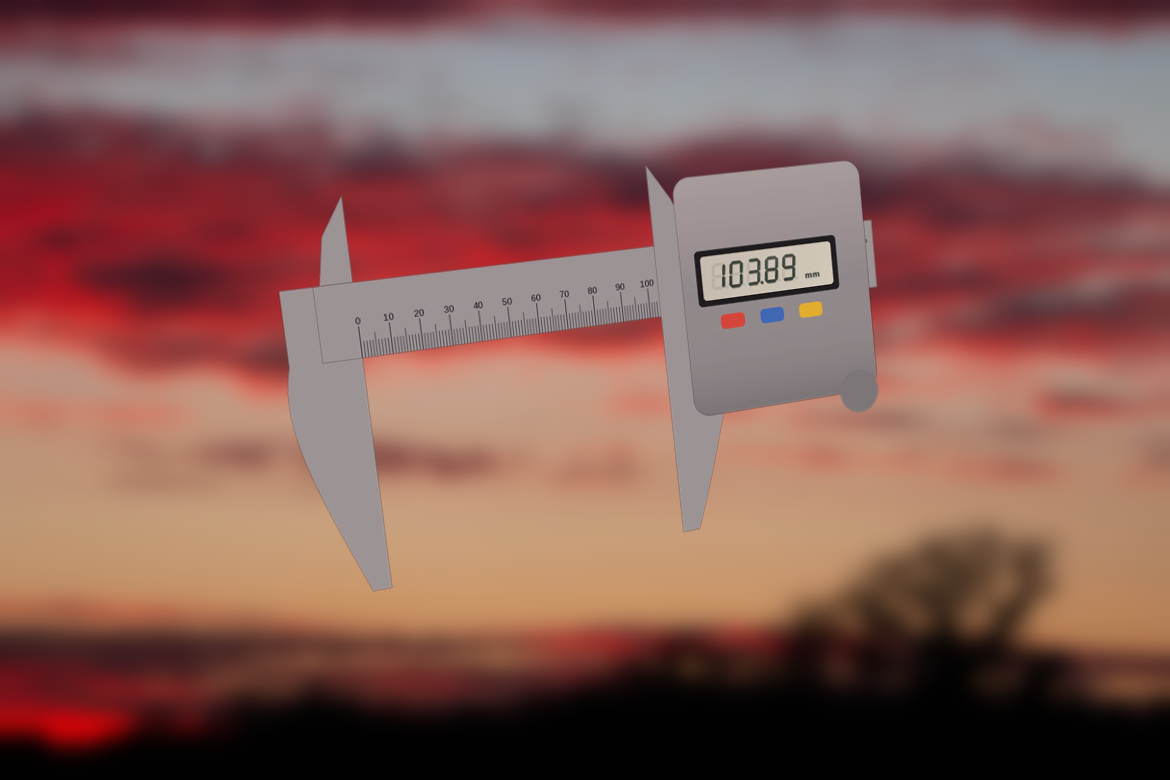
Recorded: value=103.89 unit=mm
